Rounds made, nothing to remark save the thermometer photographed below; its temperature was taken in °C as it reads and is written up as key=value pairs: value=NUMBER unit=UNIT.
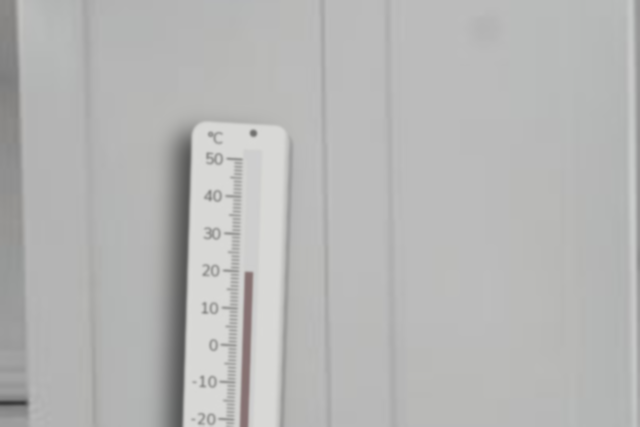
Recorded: value=20 unit=°C
